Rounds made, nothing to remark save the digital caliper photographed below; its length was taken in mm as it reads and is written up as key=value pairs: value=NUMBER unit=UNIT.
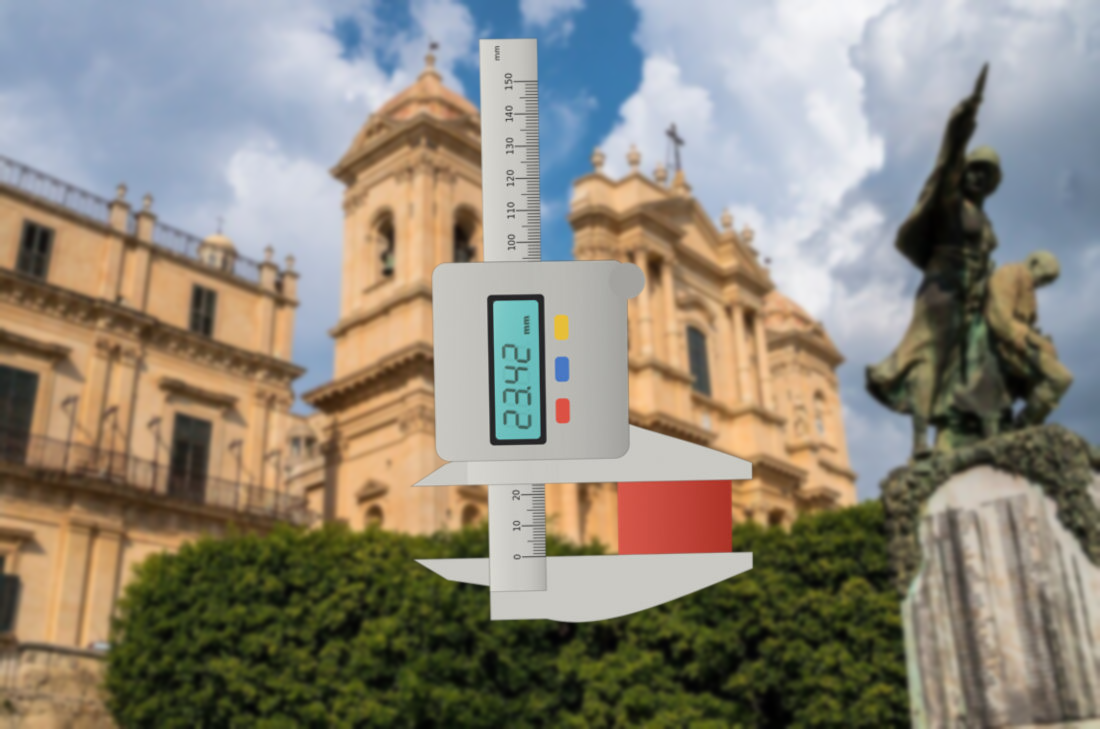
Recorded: value=23.42 unit=mm
